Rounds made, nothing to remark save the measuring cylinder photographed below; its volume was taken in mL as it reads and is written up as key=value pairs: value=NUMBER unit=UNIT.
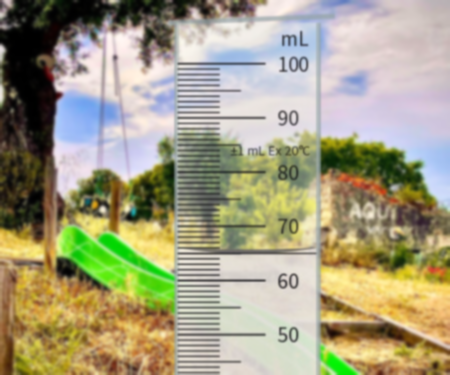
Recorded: value=65 unit=mL
